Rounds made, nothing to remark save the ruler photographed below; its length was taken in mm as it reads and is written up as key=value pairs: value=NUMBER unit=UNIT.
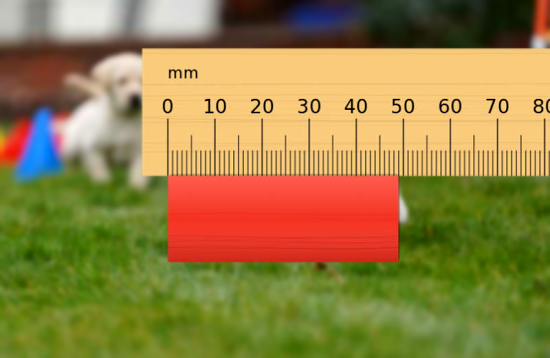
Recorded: value=49 unit=mm
